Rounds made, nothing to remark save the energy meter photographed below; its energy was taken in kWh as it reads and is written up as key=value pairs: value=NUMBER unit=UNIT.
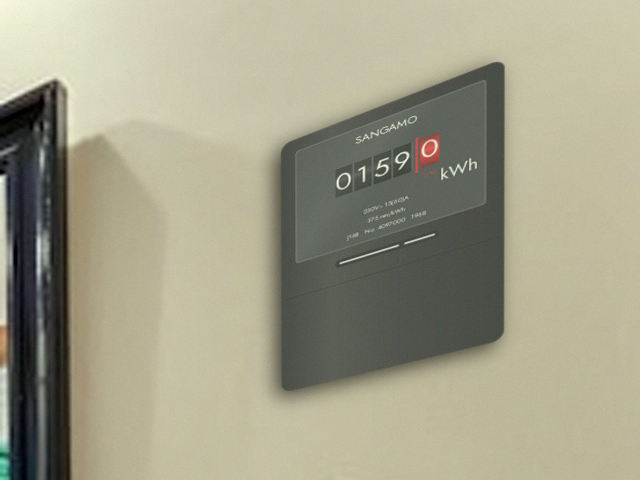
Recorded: value=159.0 unit=kWh
